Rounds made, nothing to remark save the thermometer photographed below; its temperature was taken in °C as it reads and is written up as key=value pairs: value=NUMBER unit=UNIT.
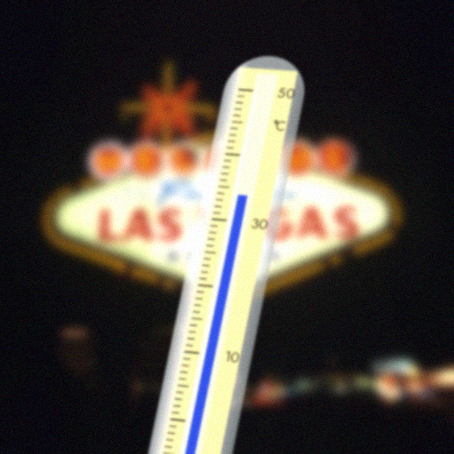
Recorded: value=34 unit=°C
